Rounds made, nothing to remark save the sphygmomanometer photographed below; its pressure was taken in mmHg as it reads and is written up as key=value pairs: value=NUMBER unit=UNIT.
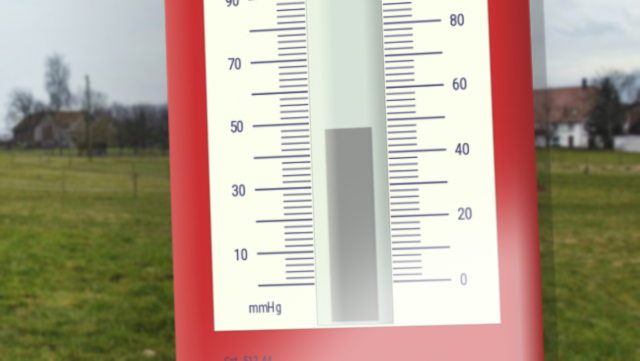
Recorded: value=48 unit=mmHg
